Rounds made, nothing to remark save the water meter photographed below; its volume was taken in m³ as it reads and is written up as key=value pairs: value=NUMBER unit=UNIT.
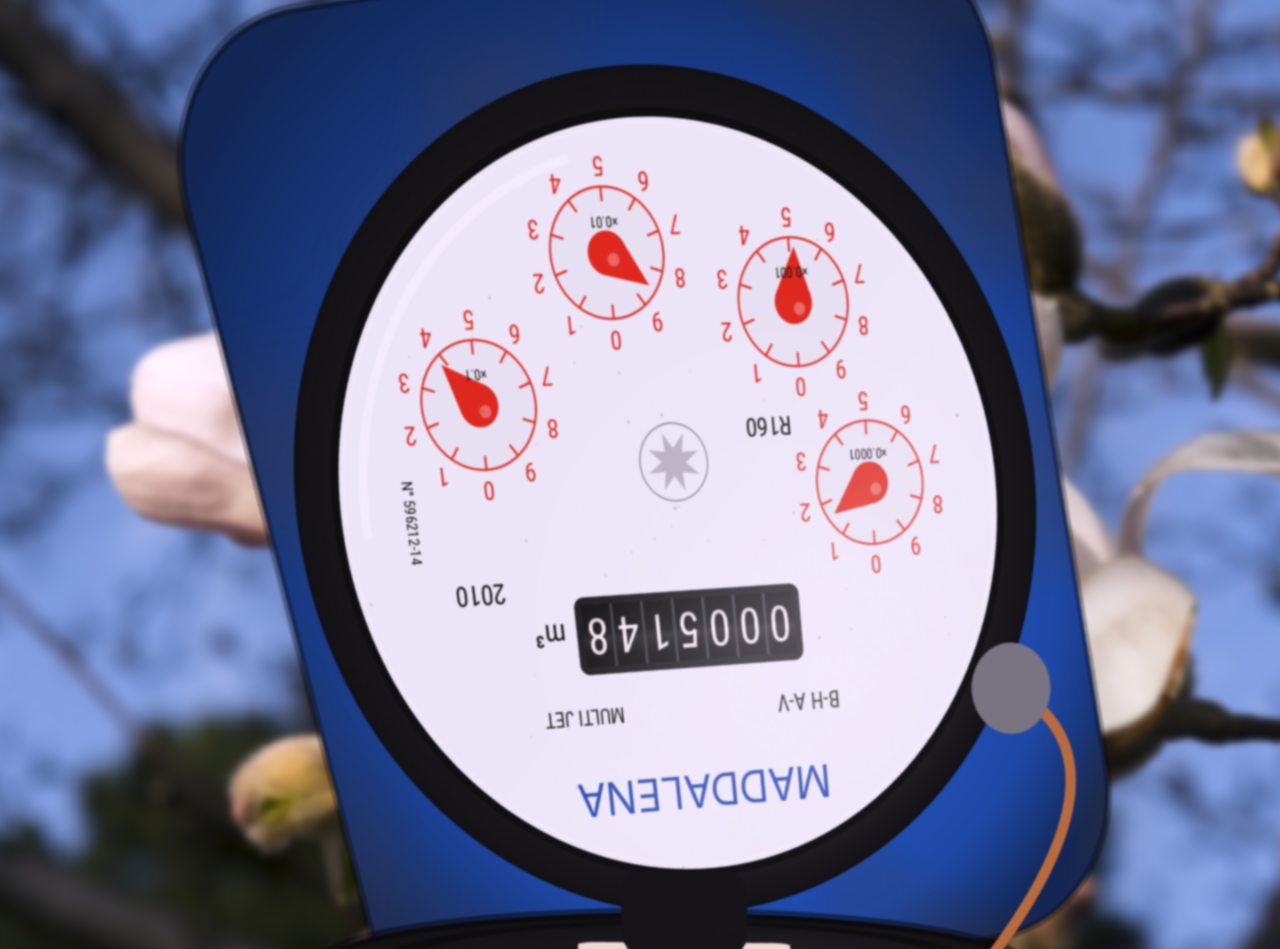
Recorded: value=5148.3851 unit=m³
